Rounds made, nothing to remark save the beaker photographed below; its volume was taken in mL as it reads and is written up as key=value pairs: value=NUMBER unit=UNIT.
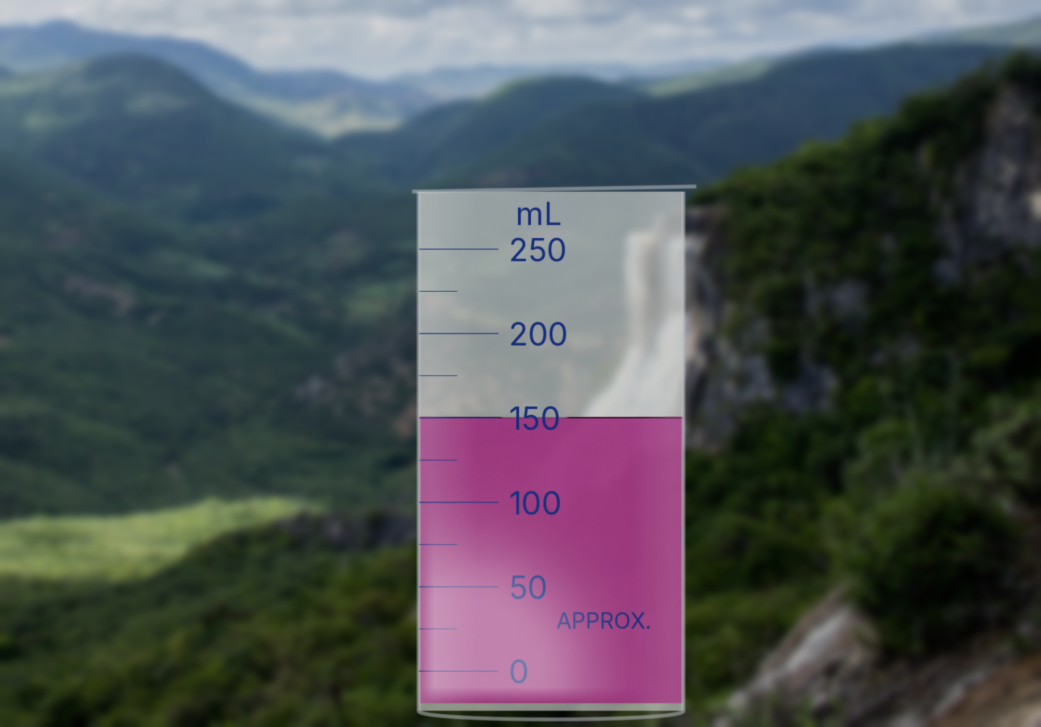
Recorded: value=150 unit=mL
